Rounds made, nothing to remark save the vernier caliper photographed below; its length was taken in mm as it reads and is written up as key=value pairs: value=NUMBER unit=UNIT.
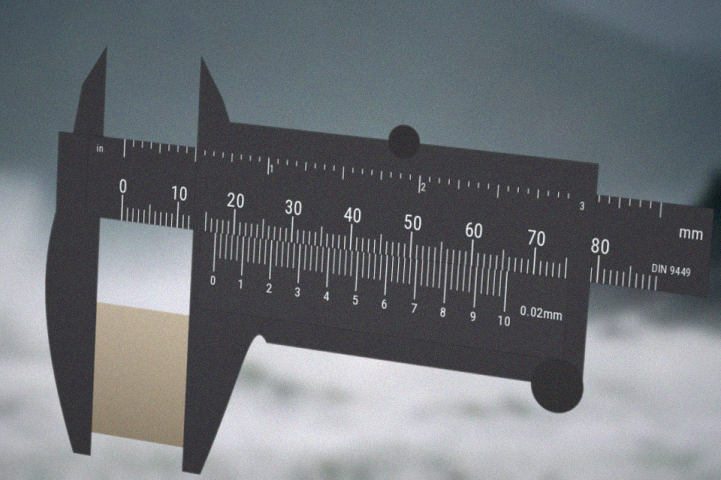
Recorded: value=16.8 unit=mm
